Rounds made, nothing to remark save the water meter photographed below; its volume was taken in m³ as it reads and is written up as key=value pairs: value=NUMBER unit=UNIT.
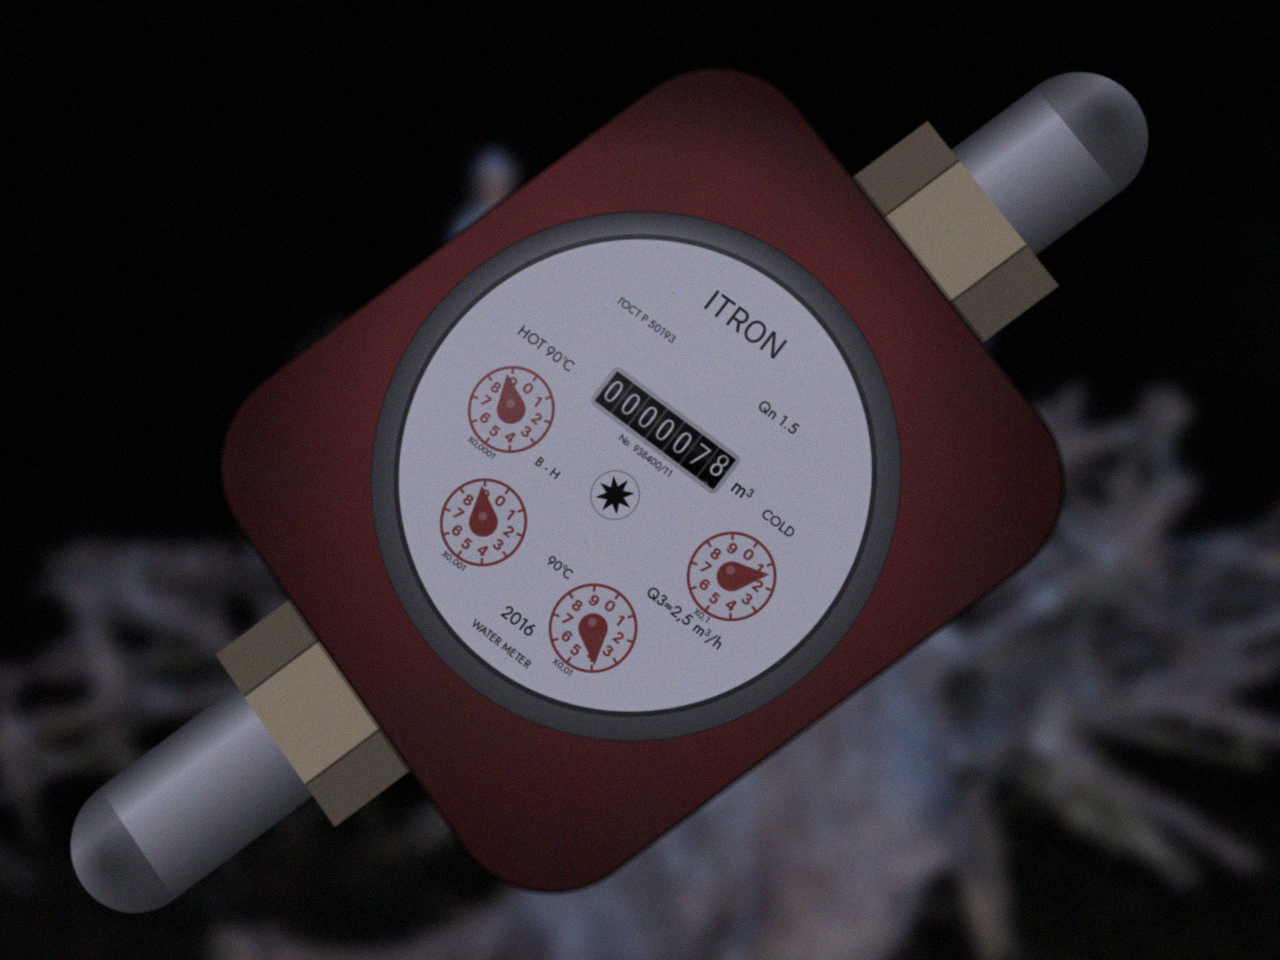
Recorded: value=78.1388 unit=m³
